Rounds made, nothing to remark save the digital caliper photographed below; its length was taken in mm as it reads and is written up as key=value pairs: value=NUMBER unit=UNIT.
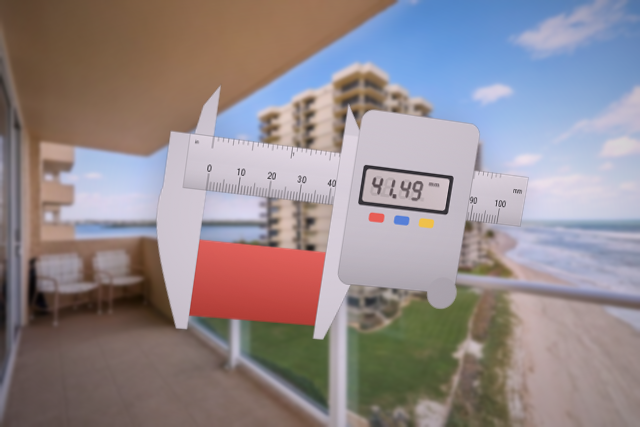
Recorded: value=41.49 unit=mm
